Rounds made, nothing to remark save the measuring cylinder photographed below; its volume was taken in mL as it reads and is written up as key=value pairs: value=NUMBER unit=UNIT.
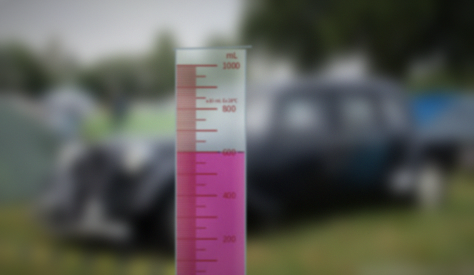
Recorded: value=600 unit=mL
